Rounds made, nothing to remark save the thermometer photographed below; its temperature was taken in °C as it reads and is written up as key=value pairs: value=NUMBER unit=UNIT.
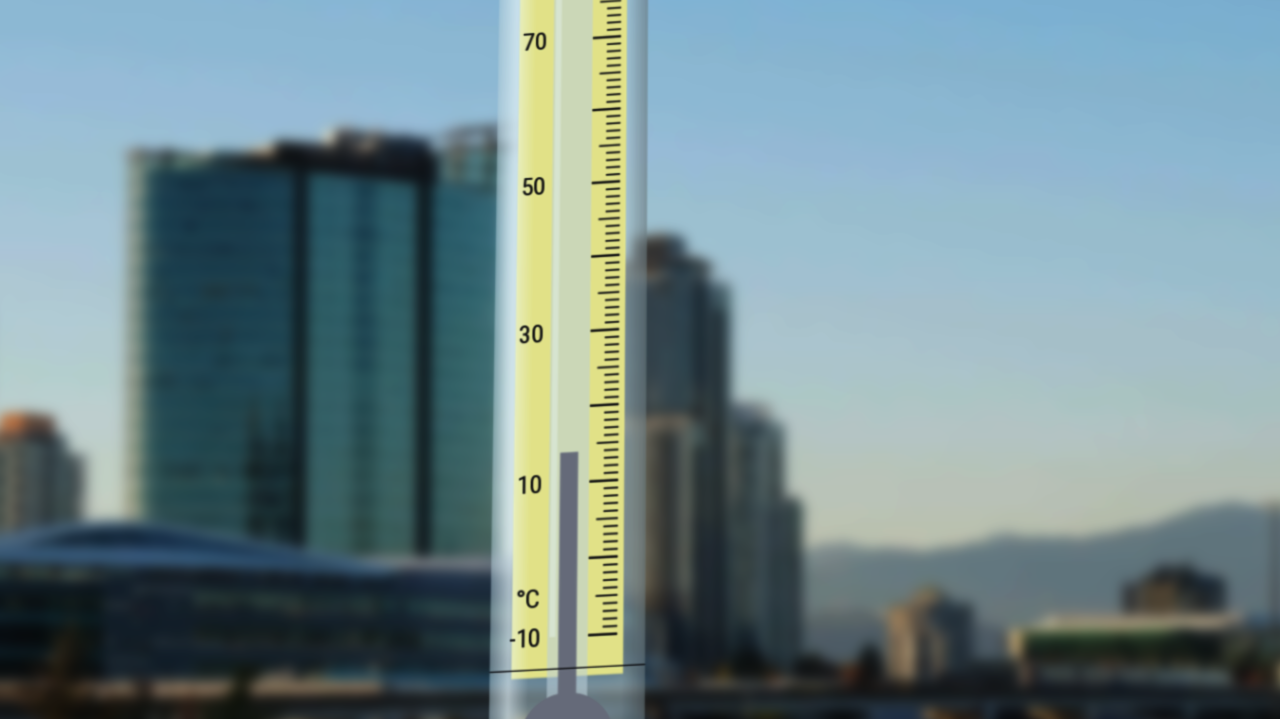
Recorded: value=14 unit=°C
